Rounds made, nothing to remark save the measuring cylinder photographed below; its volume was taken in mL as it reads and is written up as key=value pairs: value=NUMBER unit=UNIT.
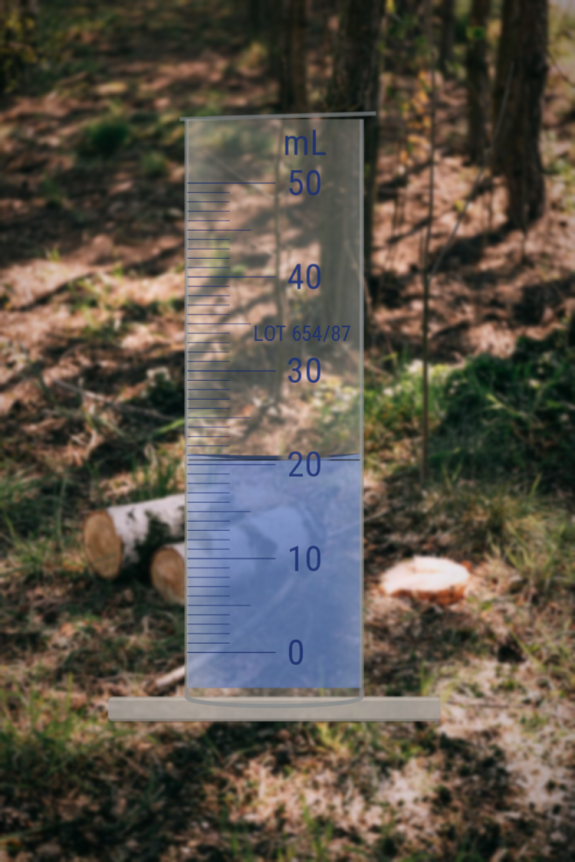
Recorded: value=20.5 unit=mL
